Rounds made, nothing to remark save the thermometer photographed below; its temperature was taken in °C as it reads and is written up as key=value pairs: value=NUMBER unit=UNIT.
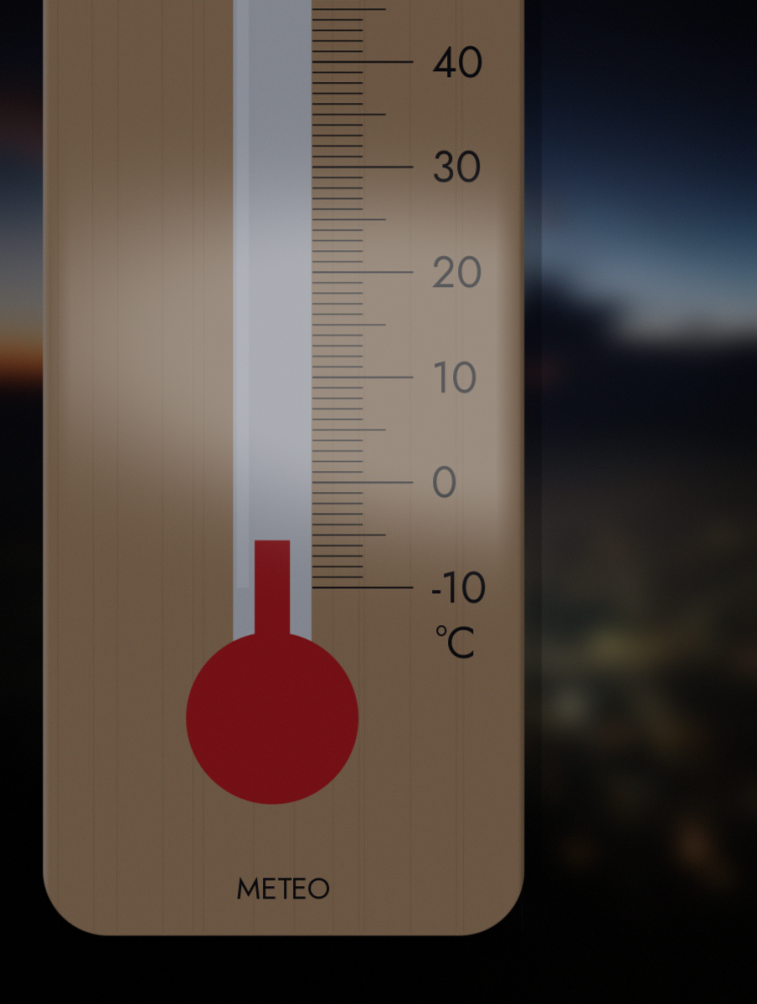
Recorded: value=-5.5 unit=°C
